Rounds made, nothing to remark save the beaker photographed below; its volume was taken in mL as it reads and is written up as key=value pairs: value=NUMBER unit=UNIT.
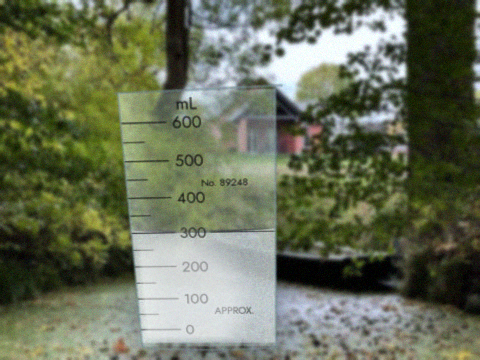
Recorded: value=300 unit=mL
